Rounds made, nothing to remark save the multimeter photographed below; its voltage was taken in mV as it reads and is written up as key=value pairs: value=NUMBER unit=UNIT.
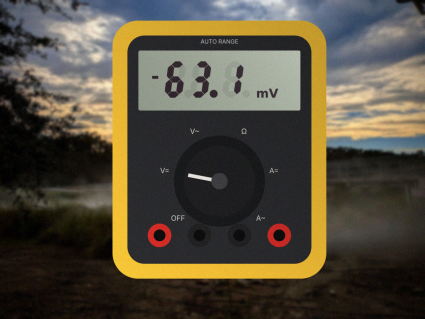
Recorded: value=-63.1 unit=mV
